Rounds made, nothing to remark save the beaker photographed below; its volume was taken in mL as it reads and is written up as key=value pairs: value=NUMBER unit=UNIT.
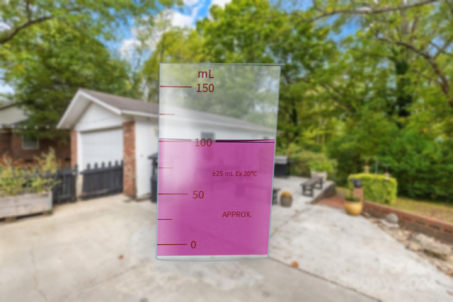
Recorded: value=100 unit=mL
